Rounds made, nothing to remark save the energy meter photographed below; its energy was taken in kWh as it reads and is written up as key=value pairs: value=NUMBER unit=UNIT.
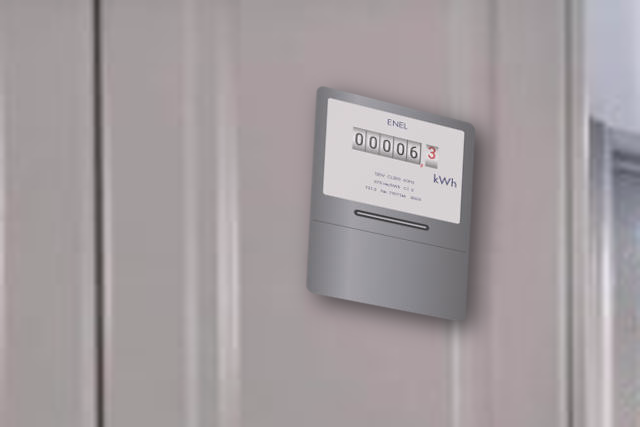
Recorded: value=6.3 unit=kWh
